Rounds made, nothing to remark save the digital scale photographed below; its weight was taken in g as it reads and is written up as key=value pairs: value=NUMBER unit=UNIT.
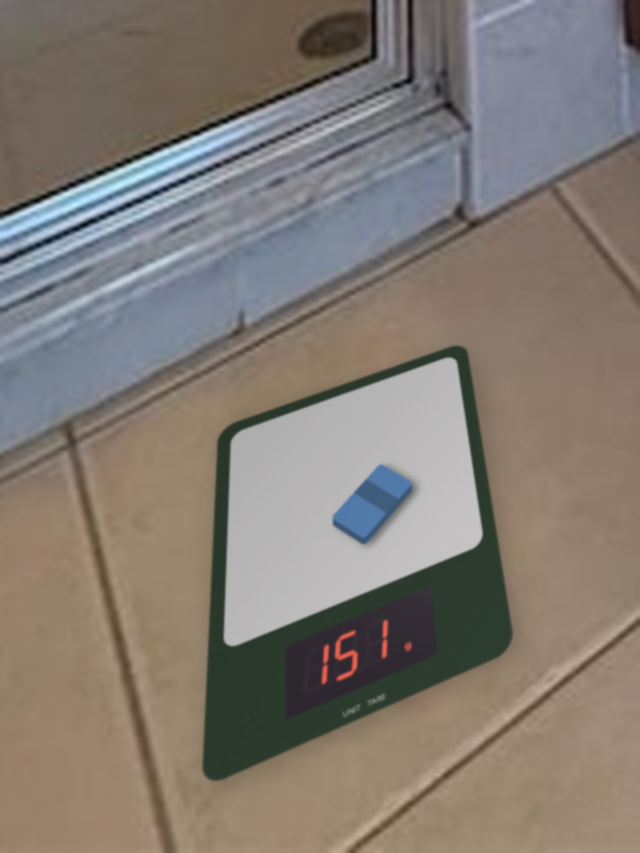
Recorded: value=151 unit=g
